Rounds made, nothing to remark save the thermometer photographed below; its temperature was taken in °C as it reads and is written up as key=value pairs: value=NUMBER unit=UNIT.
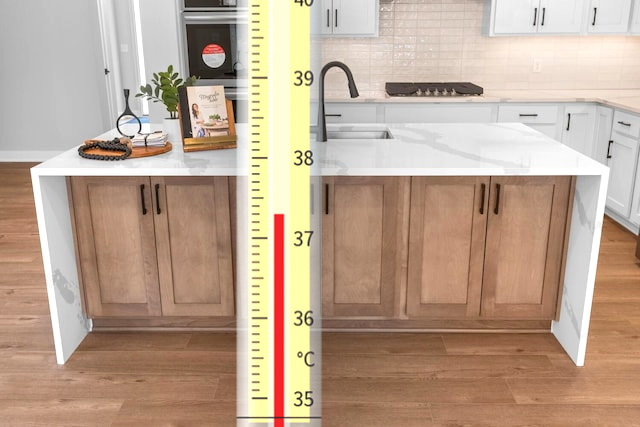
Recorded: value=37.3 unit=°C
